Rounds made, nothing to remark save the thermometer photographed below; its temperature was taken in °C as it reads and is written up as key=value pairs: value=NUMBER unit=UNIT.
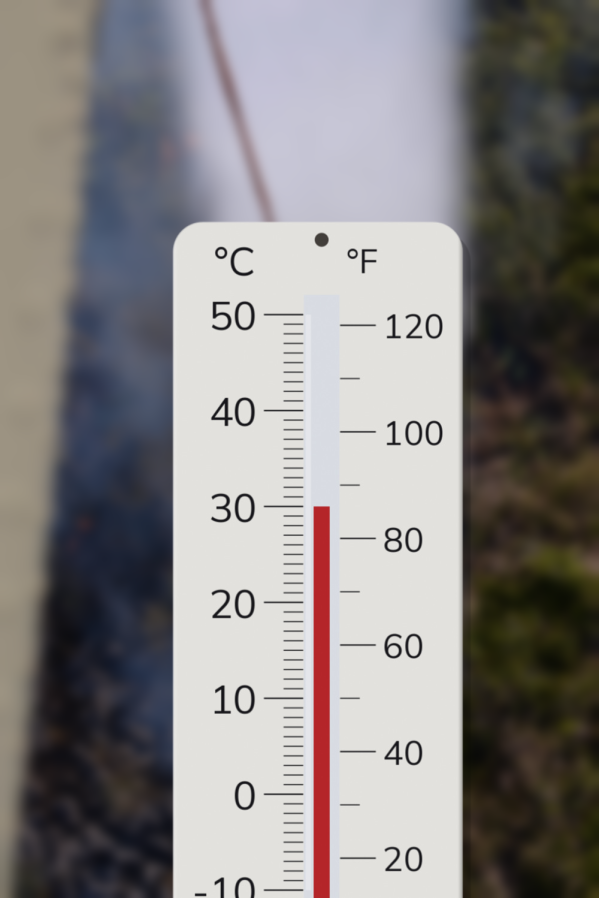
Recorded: value=30 unit=°C
